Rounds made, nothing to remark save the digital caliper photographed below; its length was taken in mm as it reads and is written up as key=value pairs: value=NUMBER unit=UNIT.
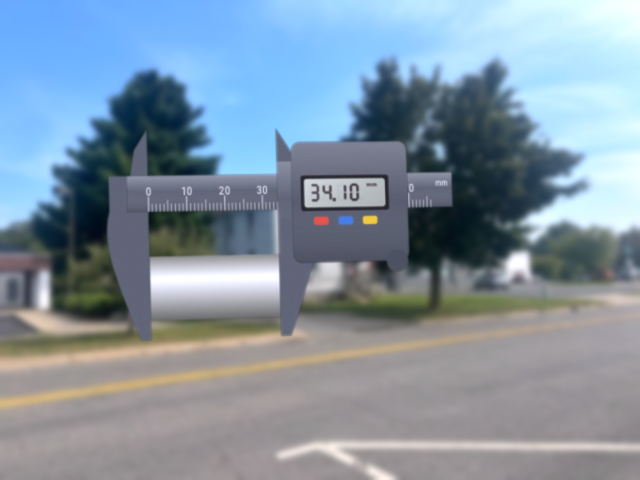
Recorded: value=34.10 unit=mm
